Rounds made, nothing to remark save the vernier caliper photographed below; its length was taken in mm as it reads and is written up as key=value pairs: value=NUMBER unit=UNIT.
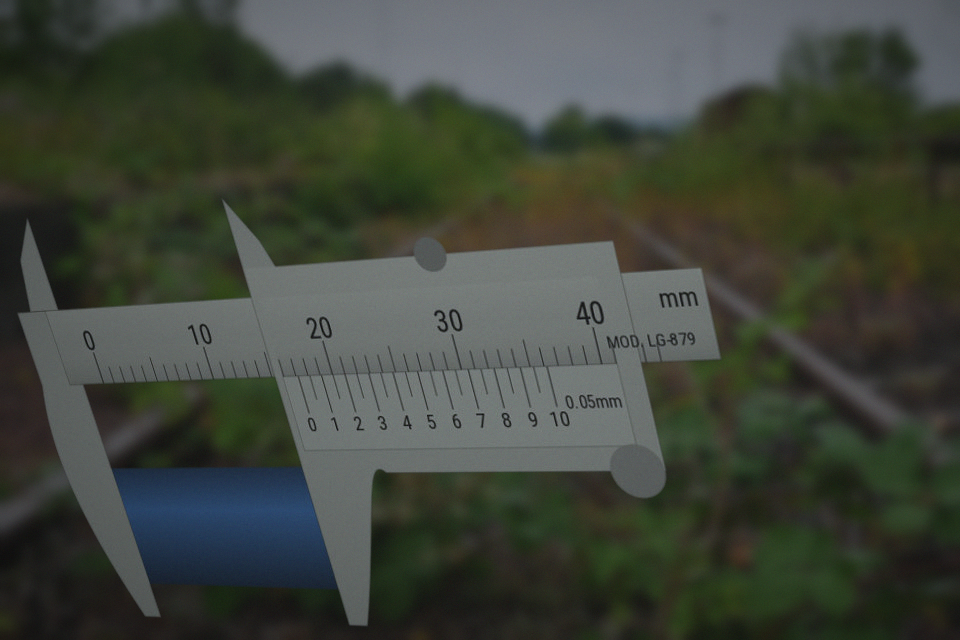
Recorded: value=17.2 unit=mm
